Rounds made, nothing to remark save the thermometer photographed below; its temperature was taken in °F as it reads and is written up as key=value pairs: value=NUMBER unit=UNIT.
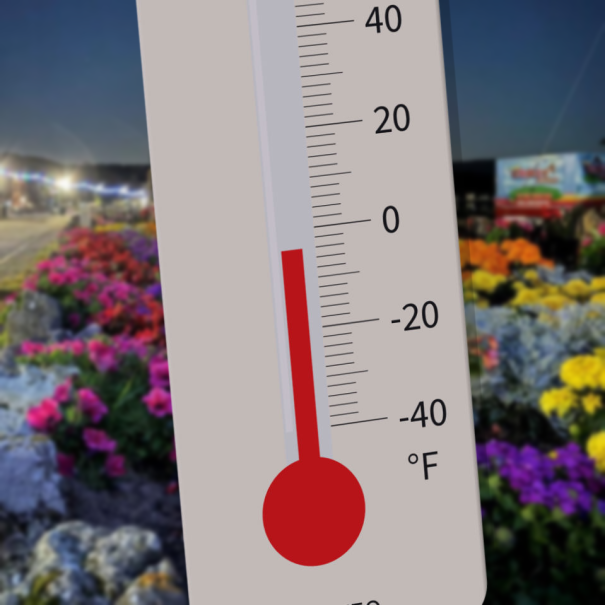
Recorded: value=-4 unit=°F
